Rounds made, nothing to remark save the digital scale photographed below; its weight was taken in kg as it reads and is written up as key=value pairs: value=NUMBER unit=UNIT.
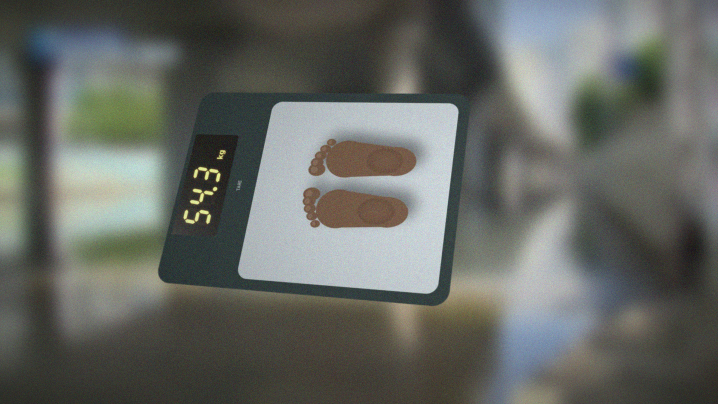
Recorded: value=54.3 unit=kg
